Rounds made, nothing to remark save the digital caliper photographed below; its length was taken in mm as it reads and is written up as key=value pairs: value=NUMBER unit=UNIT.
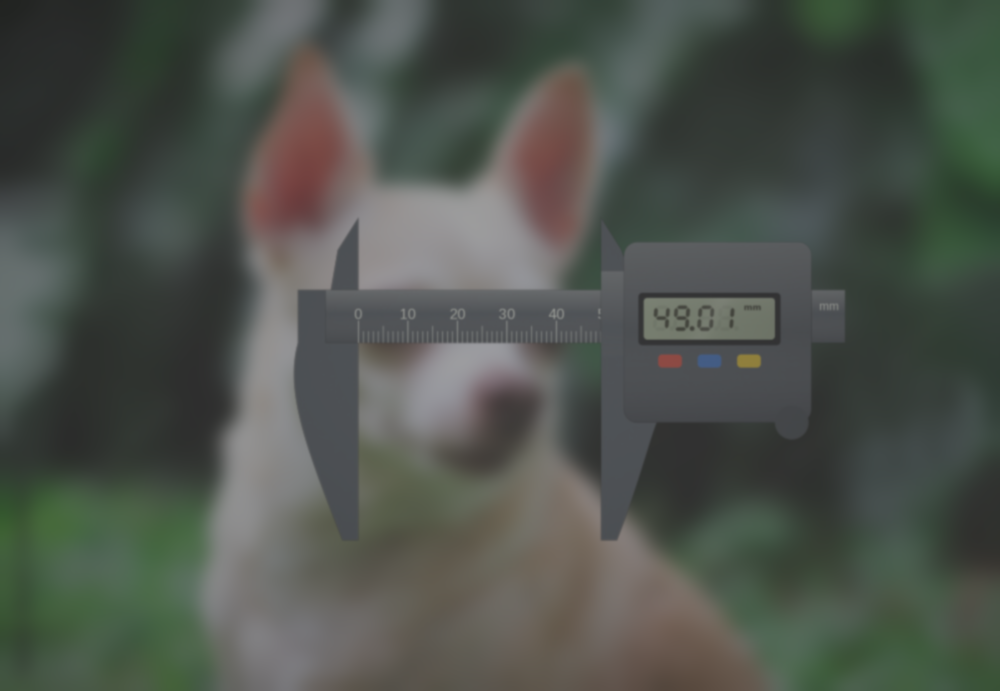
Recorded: value=49.01 unit=mm
